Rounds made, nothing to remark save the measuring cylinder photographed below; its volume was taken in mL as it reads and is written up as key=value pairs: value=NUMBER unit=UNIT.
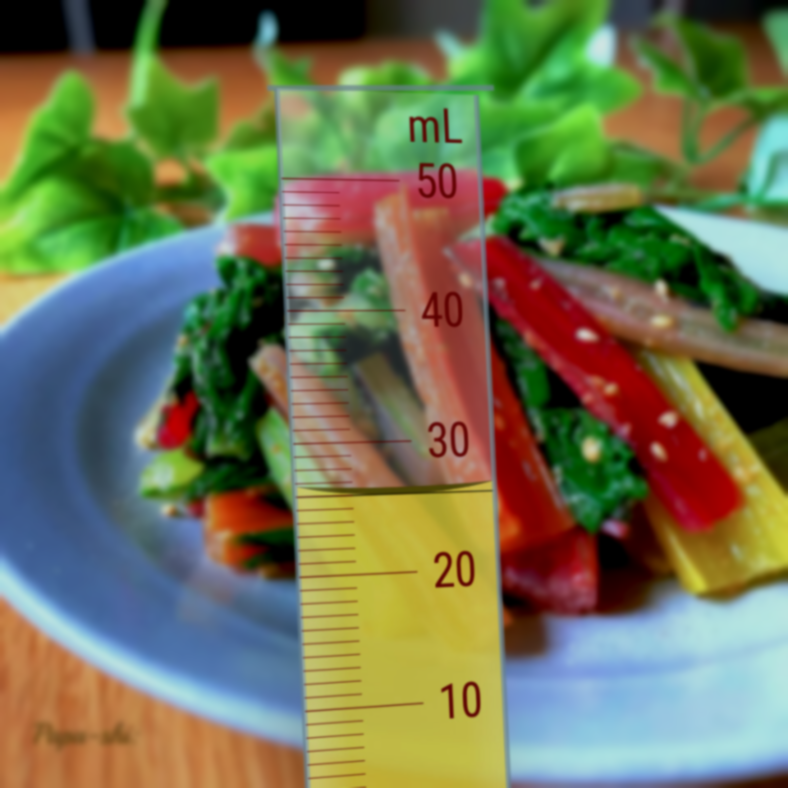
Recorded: value=26 unit=mL
